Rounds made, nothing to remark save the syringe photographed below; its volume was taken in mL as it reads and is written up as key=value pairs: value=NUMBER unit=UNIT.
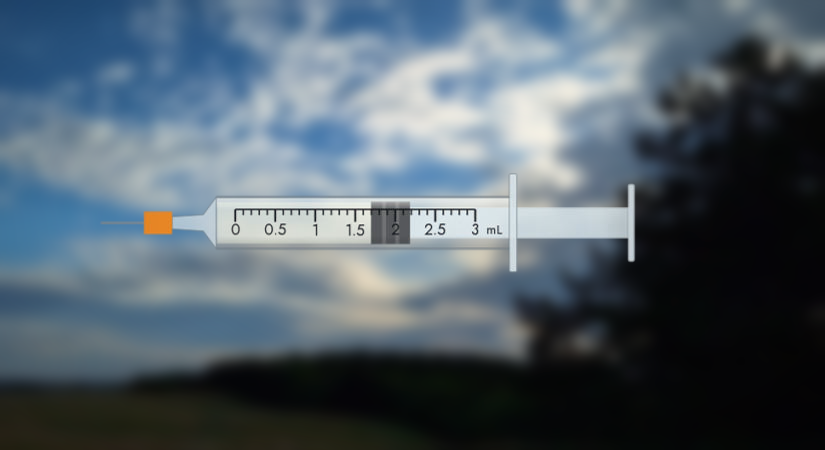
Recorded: value=1.7 unit=mL
